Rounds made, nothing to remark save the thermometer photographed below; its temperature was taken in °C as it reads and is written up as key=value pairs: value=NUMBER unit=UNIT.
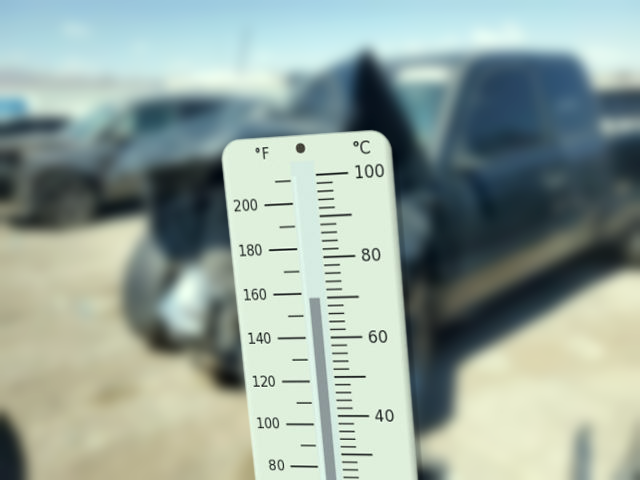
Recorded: value=70 unit=°C
